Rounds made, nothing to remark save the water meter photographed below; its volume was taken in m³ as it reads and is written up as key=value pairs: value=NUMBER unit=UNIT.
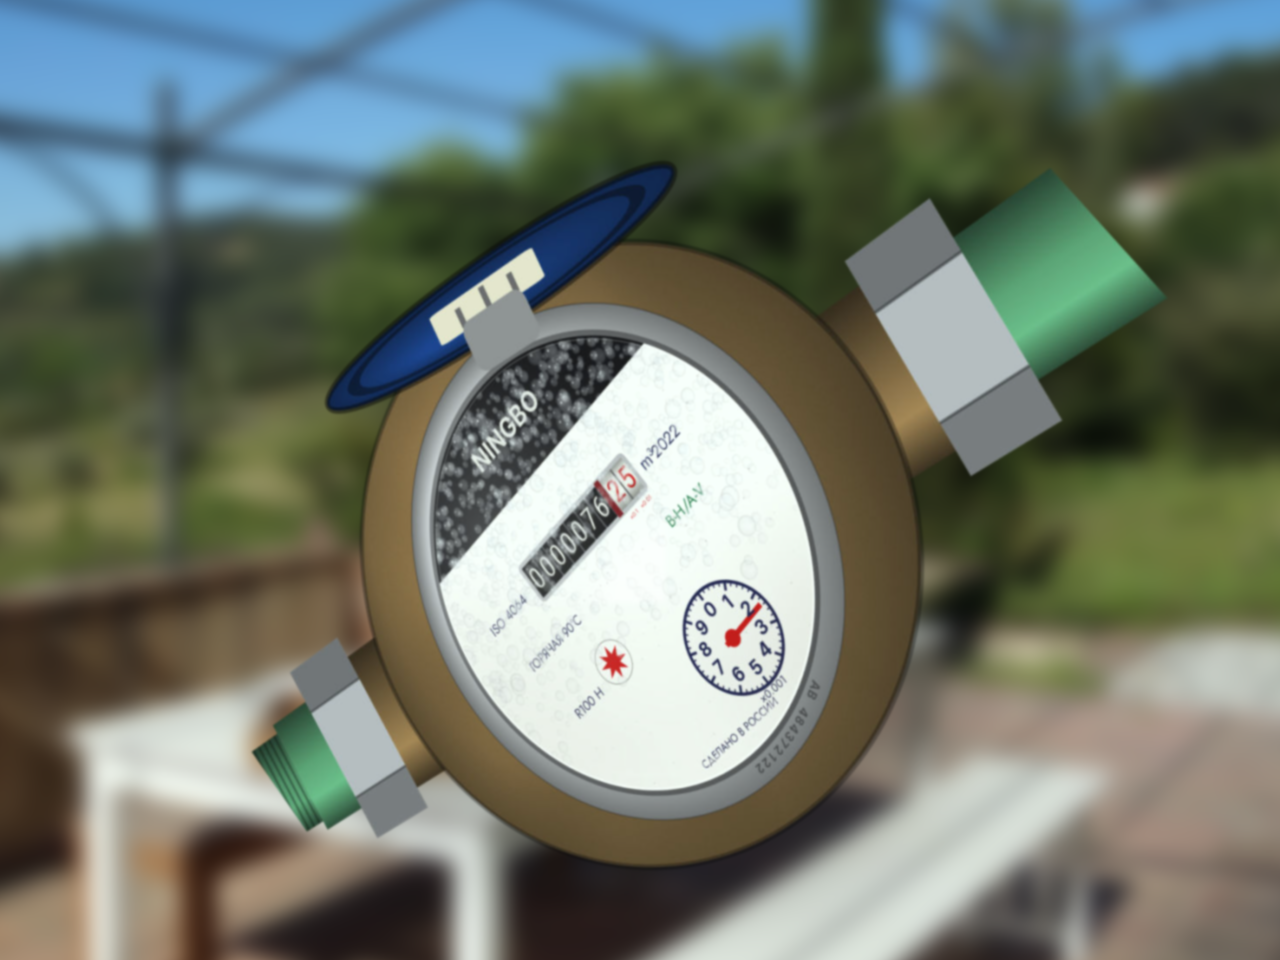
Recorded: value=76.252 unit=m³
